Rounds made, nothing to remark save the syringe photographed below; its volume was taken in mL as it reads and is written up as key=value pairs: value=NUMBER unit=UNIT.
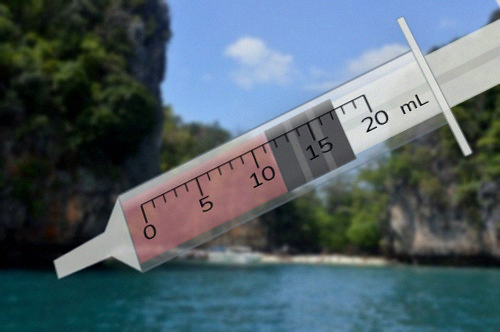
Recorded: value=11.5 unit=mL
